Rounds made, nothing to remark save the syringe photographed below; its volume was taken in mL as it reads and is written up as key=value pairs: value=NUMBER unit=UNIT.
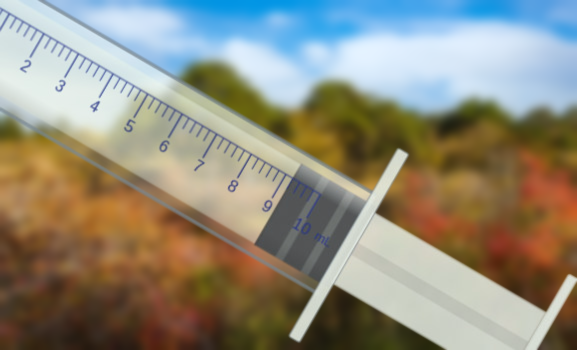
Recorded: value=9.2 unit=mL
